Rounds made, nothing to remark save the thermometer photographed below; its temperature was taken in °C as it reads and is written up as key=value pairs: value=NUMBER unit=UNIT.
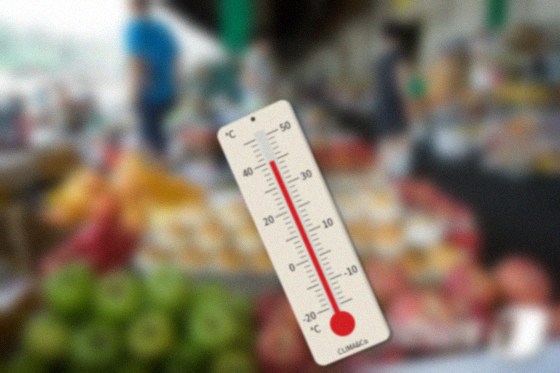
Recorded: value=40 unit=°C
